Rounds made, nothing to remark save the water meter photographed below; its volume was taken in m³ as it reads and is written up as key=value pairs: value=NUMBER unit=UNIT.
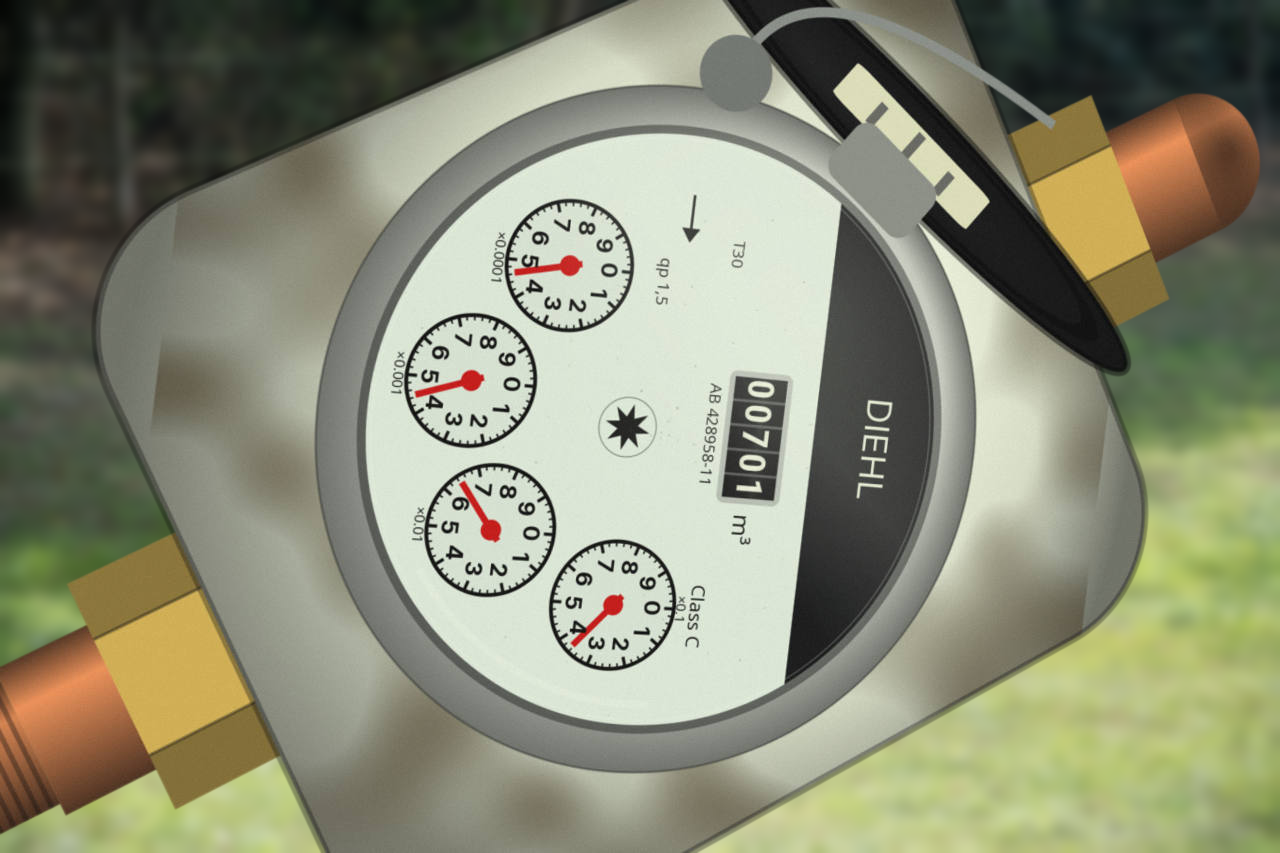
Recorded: value=701.3644 unit=m³
